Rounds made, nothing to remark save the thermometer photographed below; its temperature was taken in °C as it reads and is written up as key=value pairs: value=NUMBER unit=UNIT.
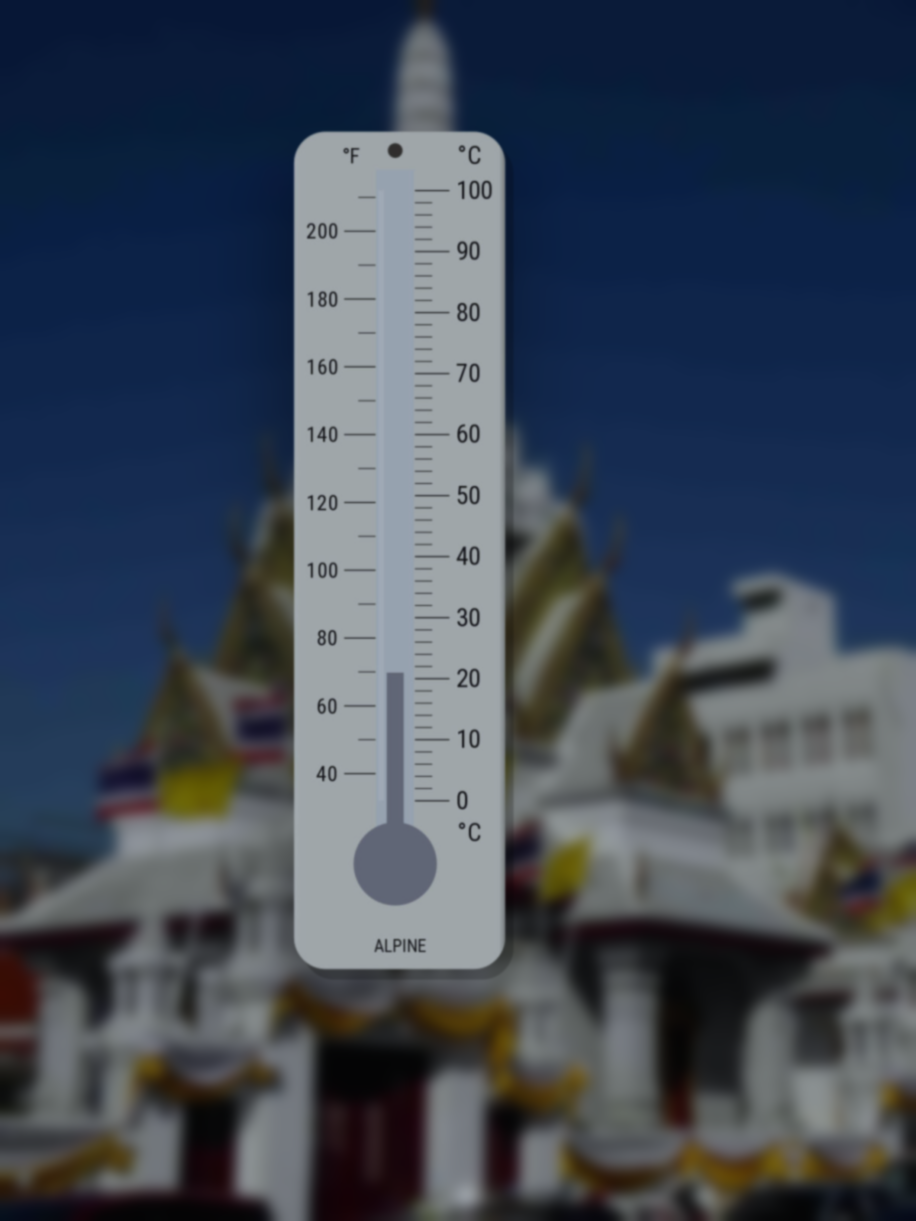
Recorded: value=21 unit=°C
